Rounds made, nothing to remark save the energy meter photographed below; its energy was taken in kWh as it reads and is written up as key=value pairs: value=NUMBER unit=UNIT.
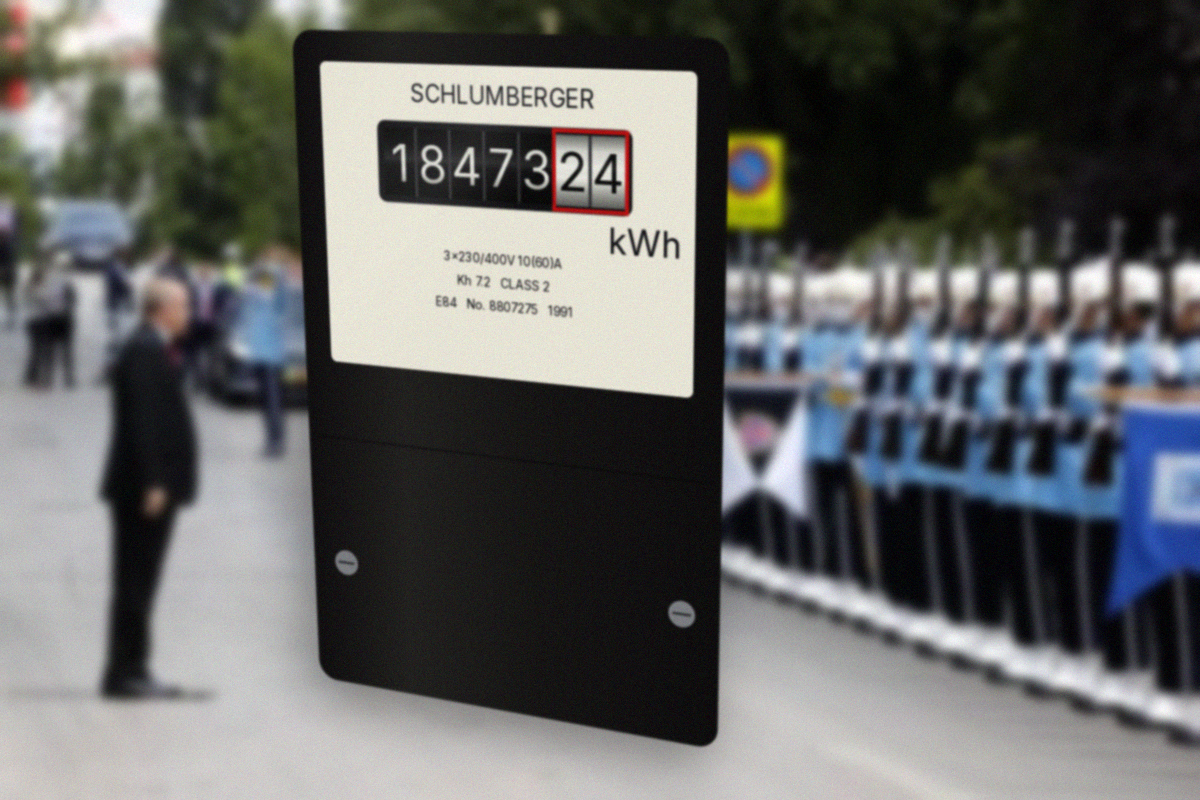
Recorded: value=18473.24 unit=kWh
